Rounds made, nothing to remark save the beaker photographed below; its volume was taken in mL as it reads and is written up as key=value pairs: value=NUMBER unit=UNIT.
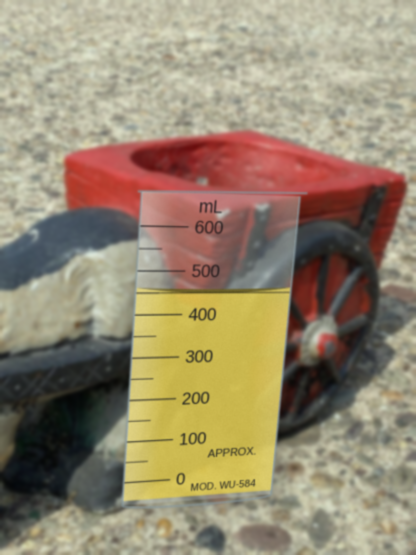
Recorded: value=450 unit=mL
